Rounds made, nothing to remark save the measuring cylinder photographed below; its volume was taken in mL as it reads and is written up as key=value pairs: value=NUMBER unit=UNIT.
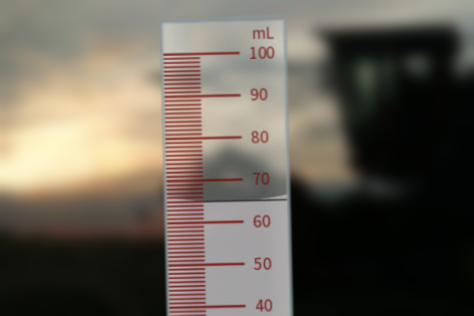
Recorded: value=65 unit=mL
